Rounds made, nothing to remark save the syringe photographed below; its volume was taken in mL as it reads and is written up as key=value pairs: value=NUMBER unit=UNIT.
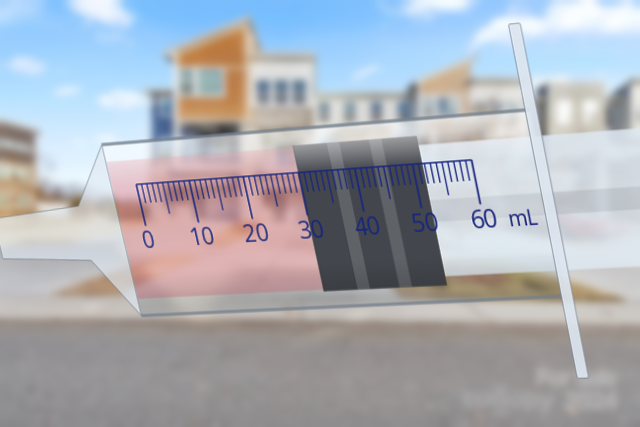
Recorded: value=30 unit=mL
